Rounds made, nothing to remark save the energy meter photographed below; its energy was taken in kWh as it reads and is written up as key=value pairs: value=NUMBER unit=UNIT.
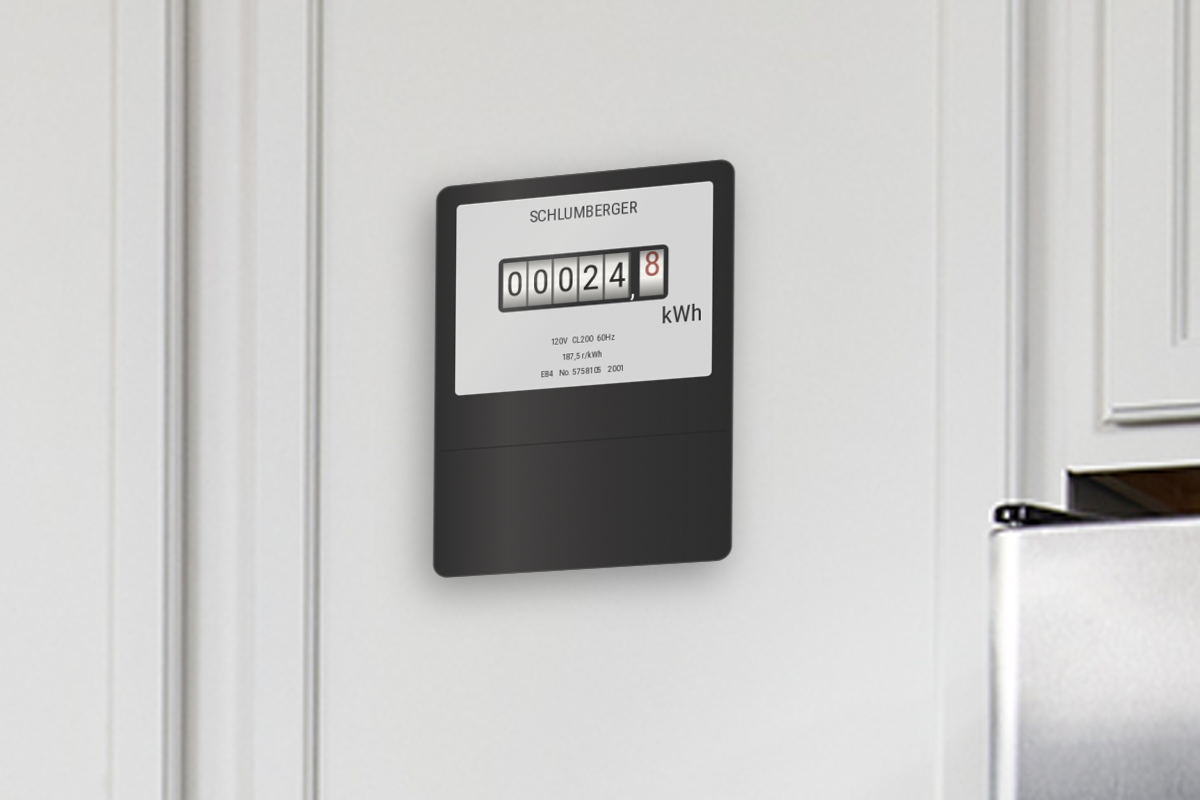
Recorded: value=24.8 unit=kWh
